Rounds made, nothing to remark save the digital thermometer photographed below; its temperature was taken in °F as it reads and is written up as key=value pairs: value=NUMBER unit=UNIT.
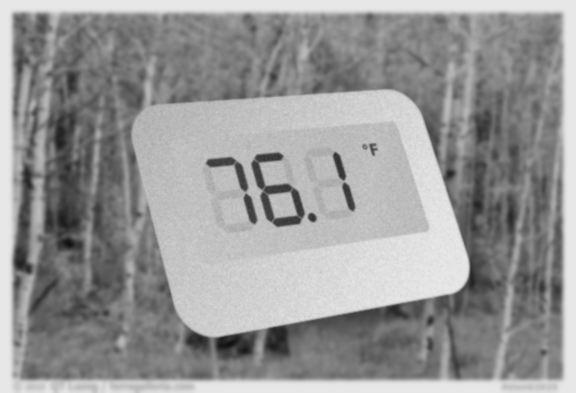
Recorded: value=76.1 unit=°F
